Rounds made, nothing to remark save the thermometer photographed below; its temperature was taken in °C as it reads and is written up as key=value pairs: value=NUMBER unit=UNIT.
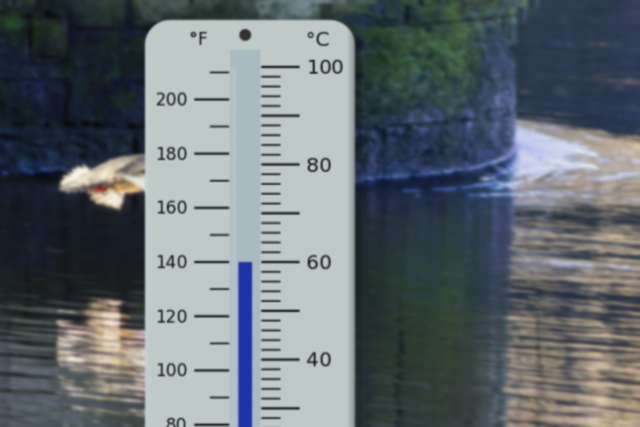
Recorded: value=60 unit=°C
